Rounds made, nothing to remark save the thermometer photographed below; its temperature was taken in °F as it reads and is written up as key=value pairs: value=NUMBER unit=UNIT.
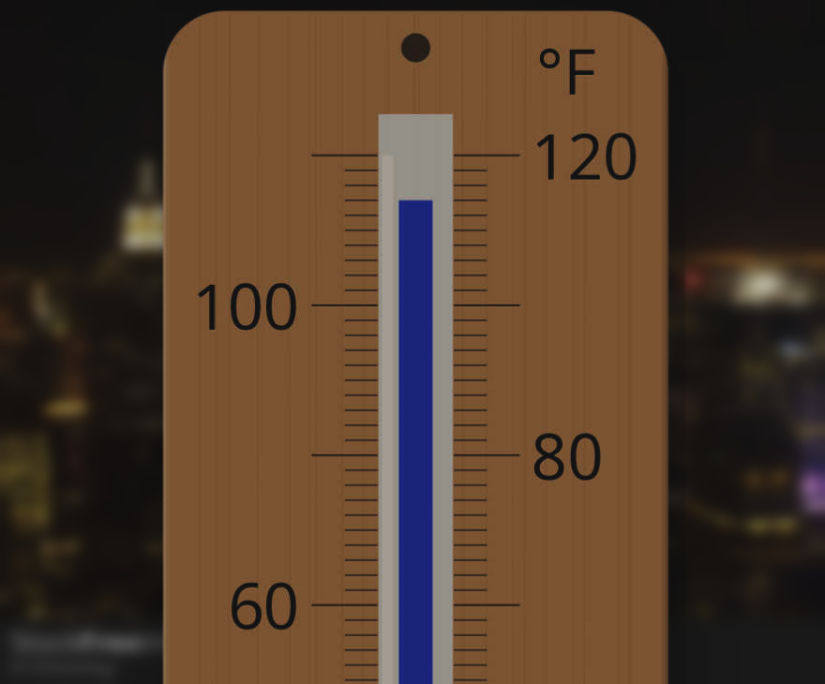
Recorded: value=114 unit=°F
